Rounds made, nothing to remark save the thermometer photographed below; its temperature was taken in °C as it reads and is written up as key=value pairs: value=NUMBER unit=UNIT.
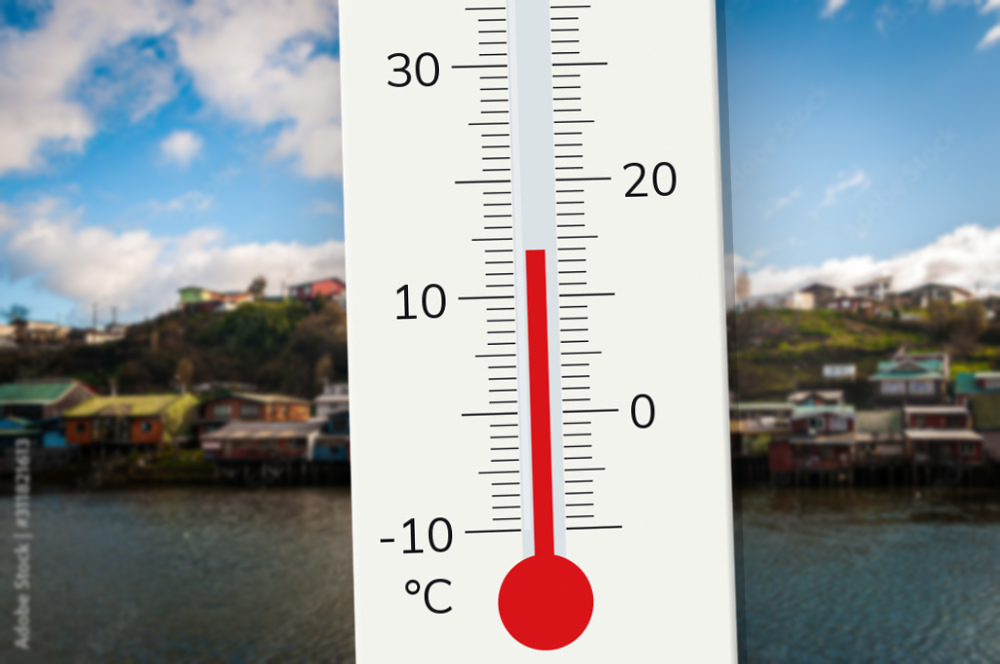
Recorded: value=14 unit=°C
